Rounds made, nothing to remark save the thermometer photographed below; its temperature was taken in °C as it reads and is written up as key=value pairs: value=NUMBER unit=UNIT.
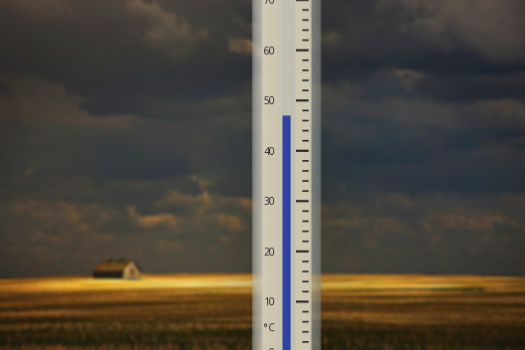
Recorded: value=47 unit=°C
